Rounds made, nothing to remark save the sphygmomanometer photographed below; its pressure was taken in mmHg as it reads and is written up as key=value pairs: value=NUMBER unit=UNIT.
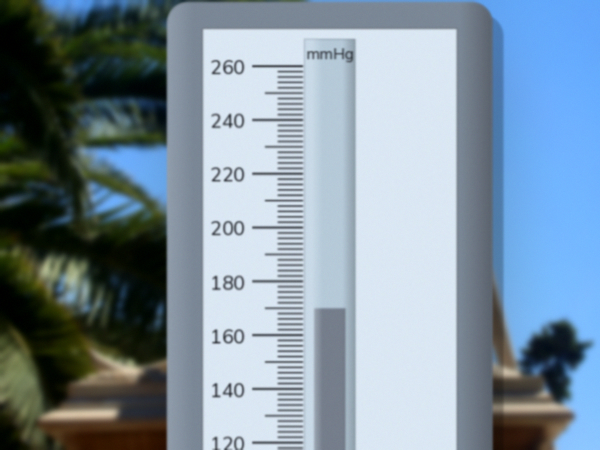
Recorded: value=170 unit=mmHg
